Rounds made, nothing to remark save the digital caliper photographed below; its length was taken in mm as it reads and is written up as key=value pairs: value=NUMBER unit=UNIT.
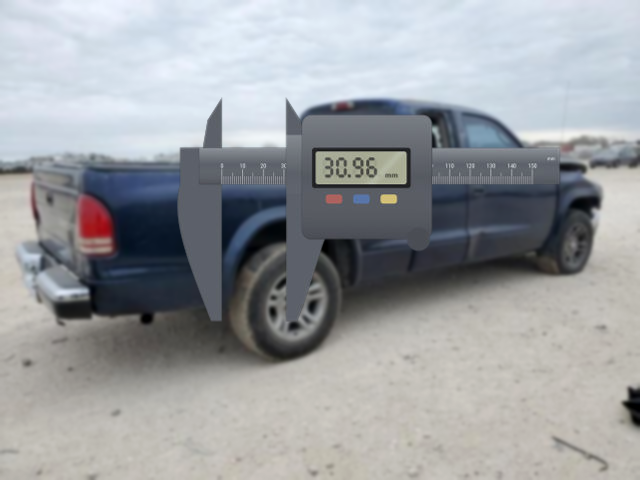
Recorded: value=30.96 unit=mm
